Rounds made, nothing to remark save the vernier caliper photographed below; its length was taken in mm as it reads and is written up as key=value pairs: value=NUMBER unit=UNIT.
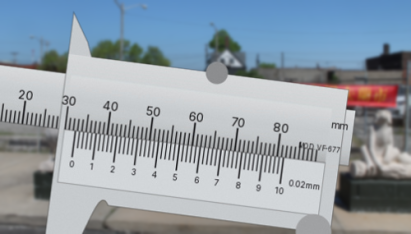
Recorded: value=32.5 unit=mm
